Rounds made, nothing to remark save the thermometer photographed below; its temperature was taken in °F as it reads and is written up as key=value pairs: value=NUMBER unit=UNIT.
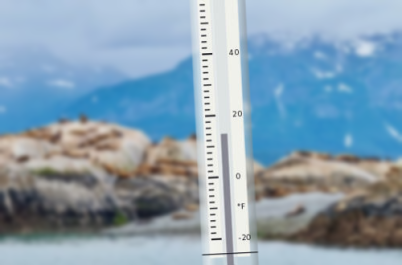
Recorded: value=14 unit=°F
